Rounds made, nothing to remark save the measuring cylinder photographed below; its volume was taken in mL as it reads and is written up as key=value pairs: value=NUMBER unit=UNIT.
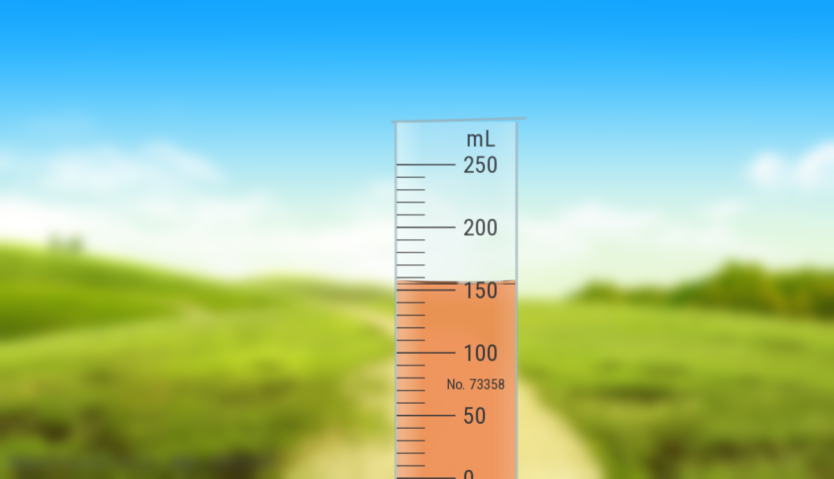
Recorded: value=155 unit=mL
